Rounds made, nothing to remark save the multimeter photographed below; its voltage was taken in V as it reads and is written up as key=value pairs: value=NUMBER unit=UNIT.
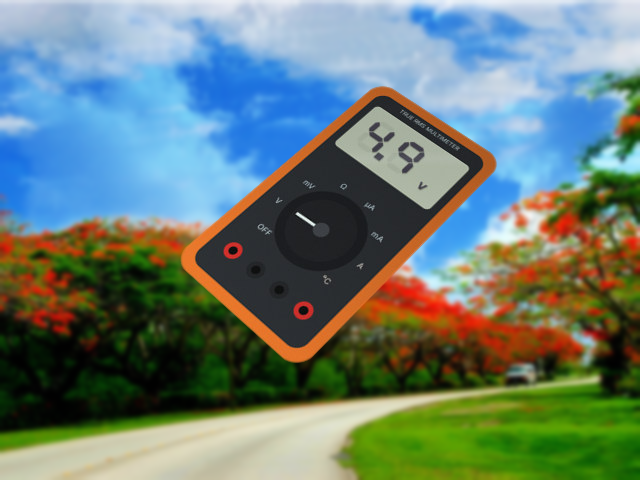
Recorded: value=4.9 unit=V
